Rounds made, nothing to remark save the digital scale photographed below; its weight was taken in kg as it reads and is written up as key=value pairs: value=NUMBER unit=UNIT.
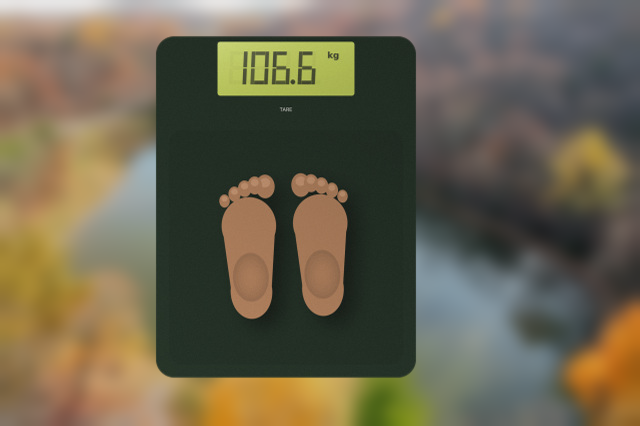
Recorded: value=106.6 unit=kg
